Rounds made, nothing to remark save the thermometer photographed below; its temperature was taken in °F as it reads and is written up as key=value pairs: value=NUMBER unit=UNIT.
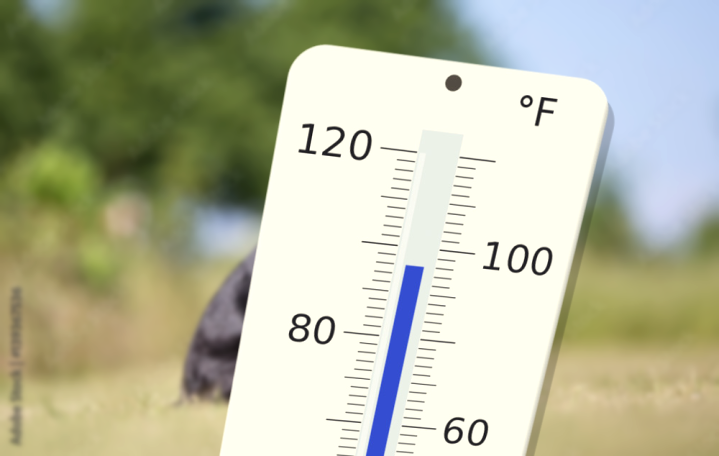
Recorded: value=96 unit=°F
